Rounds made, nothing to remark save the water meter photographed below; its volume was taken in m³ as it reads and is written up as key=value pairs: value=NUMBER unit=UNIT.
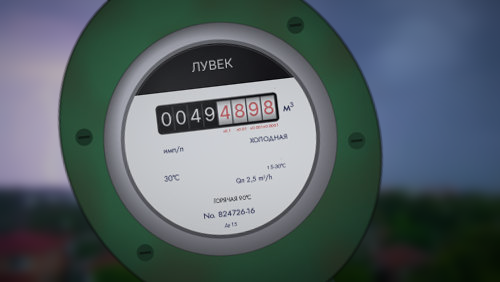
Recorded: value=49.4898 unit=m³
